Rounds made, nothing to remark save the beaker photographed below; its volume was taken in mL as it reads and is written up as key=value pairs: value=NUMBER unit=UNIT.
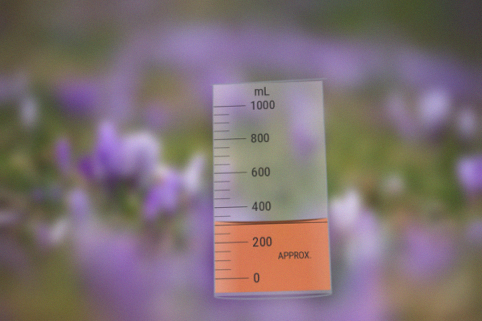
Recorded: value=300 unit=mL
